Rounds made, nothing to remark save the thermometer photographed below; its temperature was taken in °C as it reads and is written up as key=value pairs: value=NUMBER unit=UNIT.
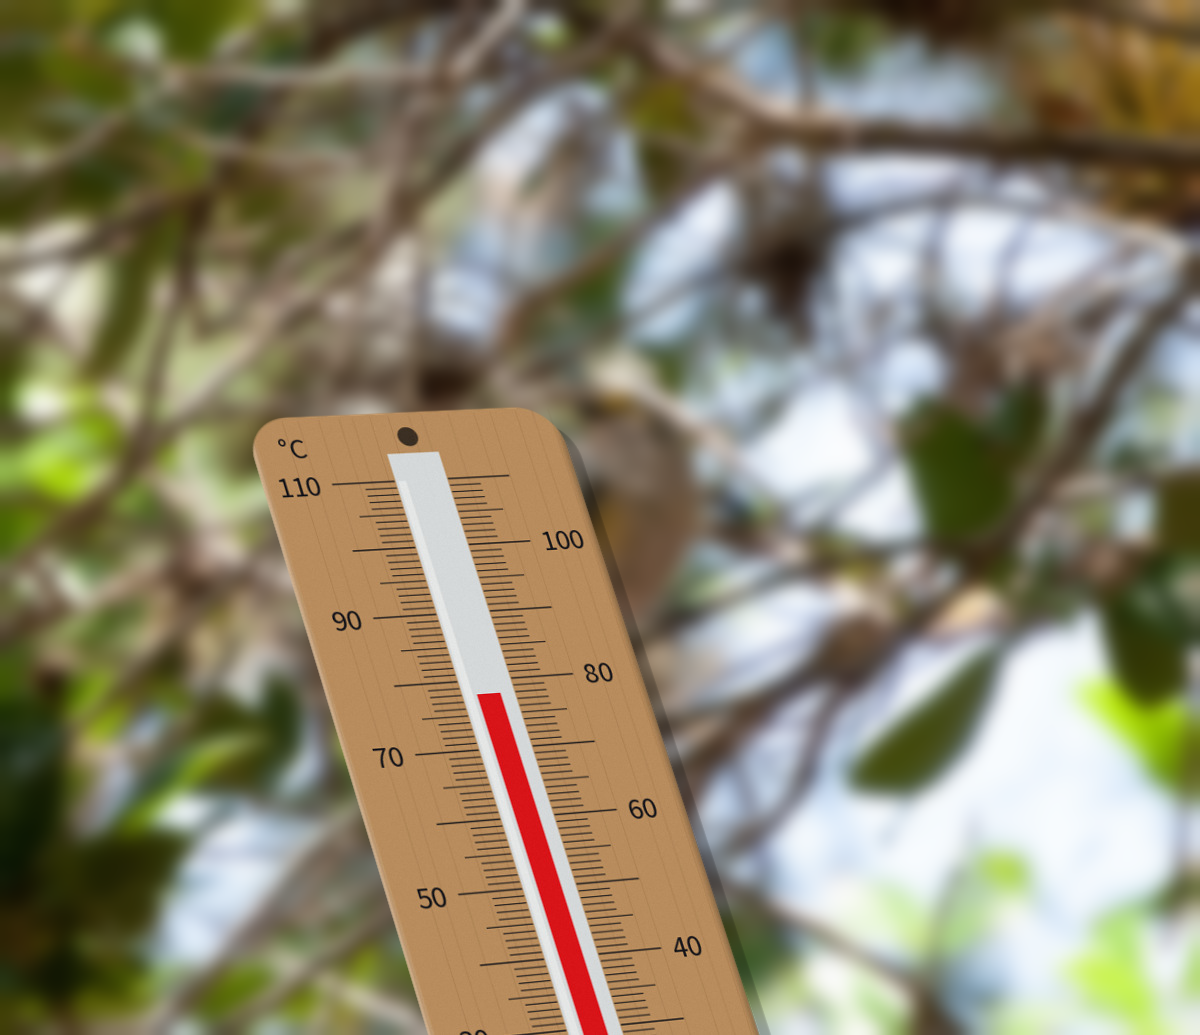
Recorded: value=78 unit=°C
